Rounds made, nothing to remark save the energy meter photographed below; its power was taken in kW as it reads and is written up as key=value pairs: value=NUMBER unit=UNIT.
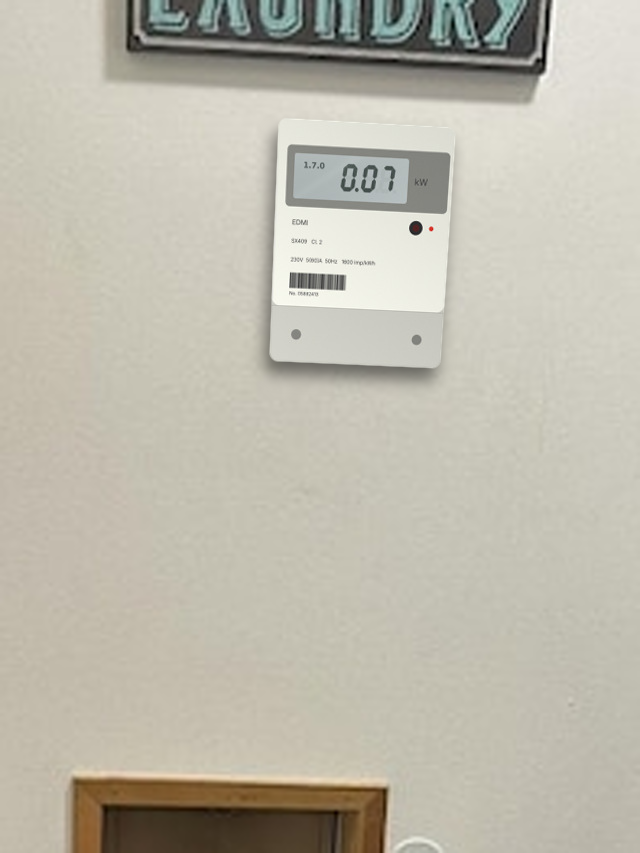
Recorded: value=0.07 unit=kW
